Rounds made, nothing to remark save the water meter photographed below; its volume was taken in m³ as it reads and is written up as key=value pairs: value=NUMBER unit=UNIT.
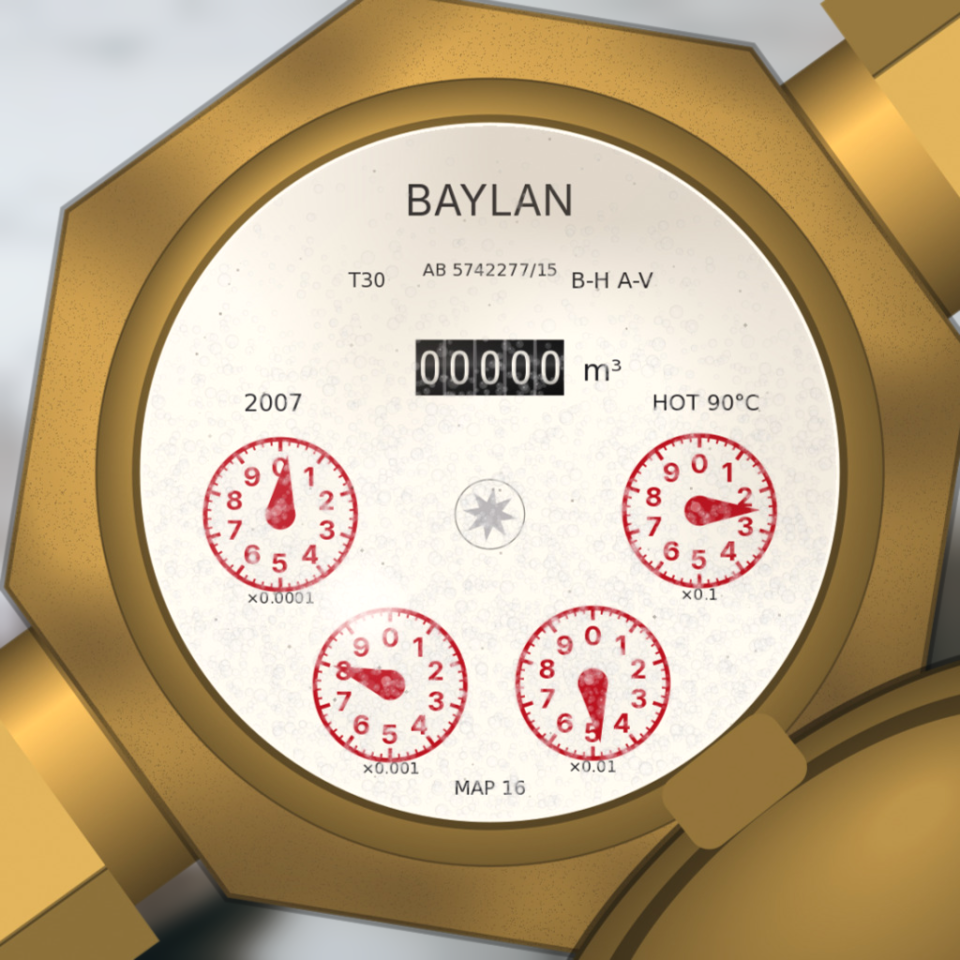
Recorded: value=0.2480 unit=m³
